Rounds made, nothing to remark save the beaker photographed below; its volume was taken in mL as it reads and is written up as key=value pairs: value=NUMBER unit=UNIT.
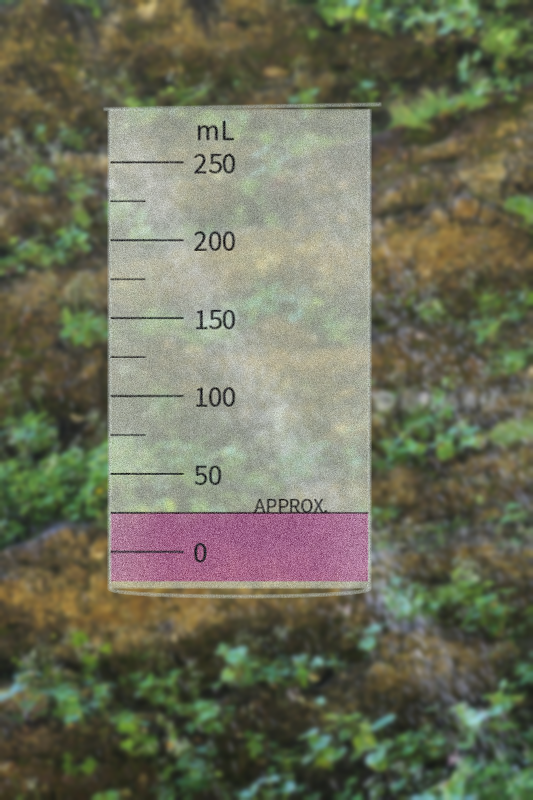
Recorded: value=25 unit=mL
